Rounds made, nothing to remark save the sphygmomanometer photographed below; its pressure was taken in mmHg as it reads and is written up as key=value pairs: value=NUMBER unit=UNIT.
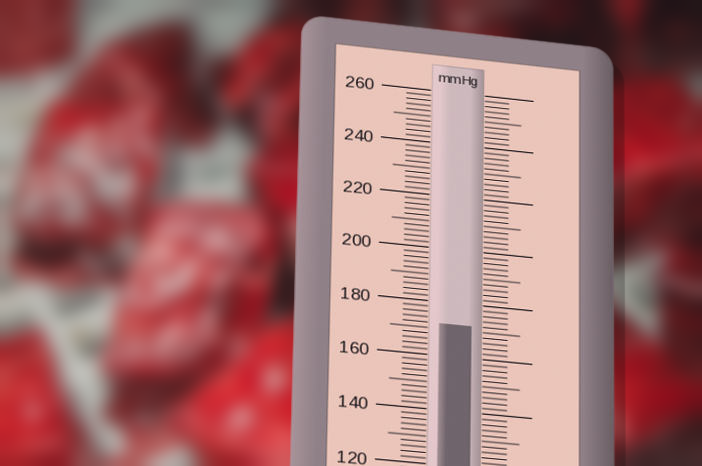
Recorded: value=172 unit=mmHg
